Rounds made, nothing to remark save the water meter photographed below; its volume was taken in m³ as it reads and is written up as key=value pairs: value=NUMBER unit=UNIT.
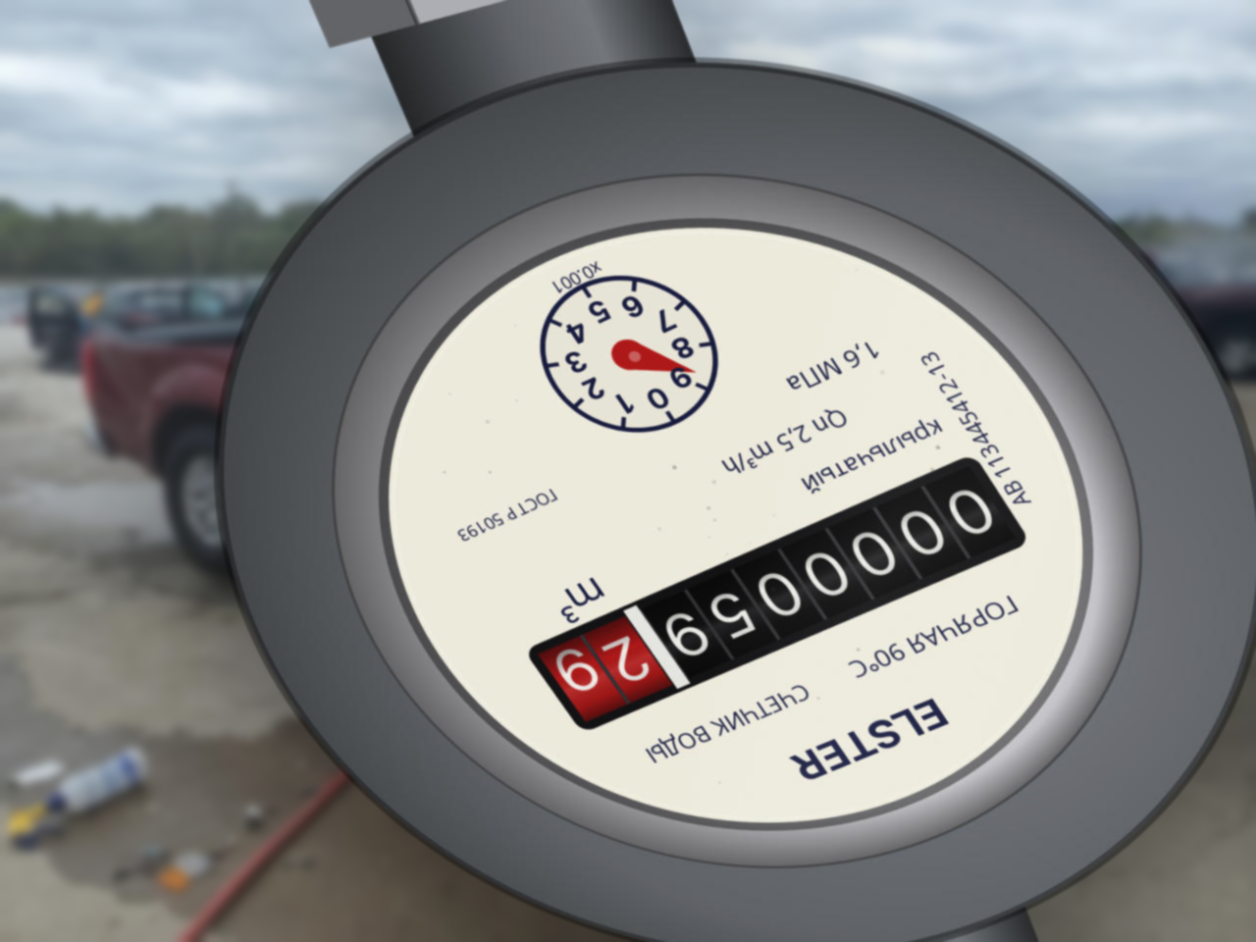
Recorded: value=59.288 unit=m³
